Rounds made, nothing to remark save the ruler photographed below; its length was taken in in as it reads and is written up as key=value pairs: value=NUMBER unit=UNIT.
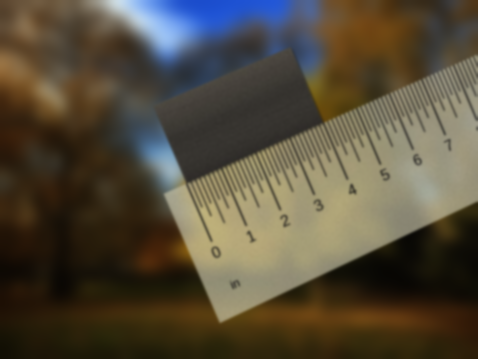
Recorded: value=4 unit=in
